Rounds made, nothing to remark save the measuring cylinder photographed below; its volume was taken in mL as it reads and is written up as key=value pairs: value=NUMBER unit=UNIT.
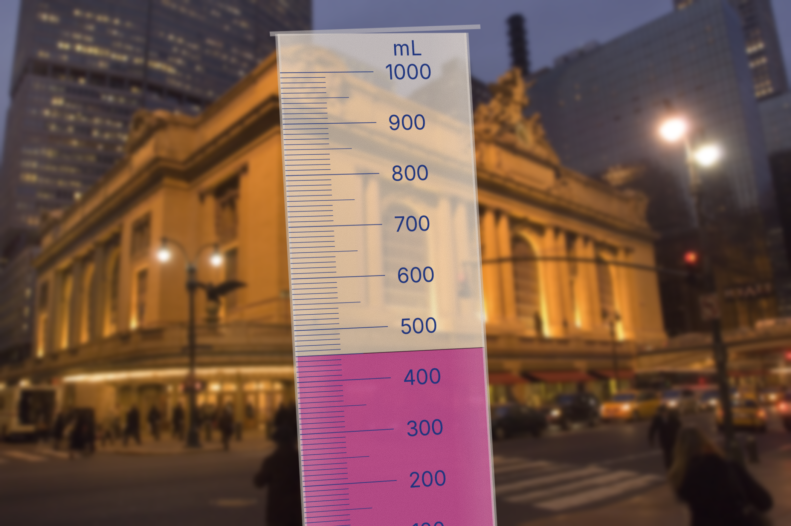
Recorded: value=450 unit=mL
